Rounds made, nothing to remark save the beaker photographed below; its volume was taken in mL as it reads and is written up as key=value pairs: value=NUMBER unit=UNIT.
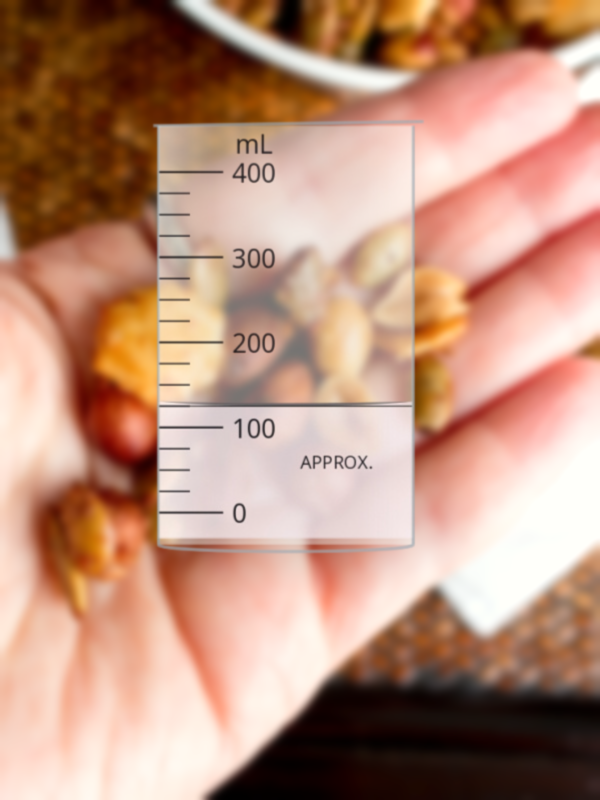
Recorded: value=125 unit=mL
